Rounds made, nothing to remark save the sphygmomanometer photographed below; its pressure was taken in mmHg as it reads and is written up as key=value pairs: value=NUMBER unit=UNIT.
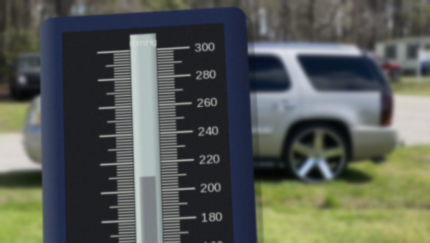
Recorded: value=210 unit=mmHg
